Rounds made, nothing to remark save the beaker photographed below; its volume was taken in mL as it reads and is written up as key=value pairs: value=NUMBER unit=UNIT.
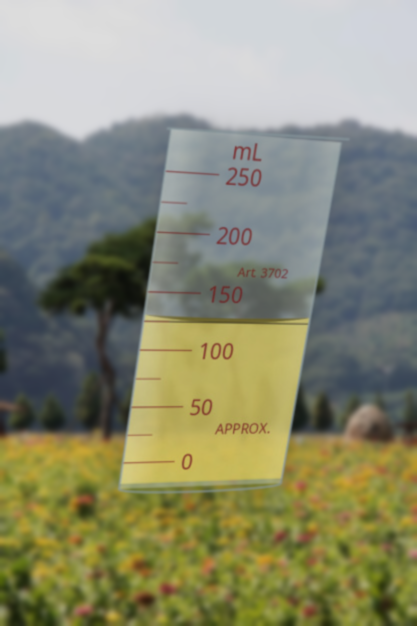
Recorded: value=125 unit=mL
